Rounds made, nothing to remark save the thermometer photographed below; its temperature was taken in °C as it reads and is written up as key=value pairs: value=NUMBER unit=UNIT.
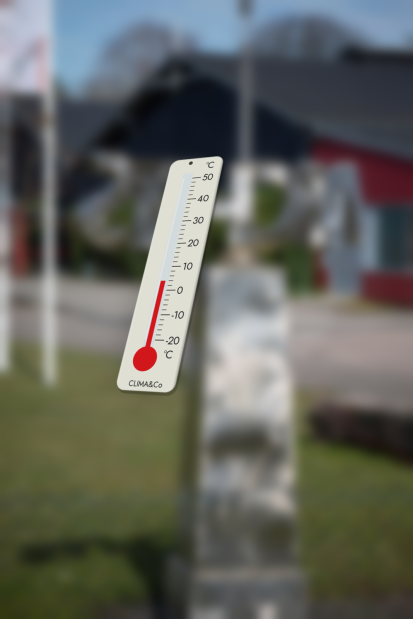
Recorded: value=4 unit=°C
